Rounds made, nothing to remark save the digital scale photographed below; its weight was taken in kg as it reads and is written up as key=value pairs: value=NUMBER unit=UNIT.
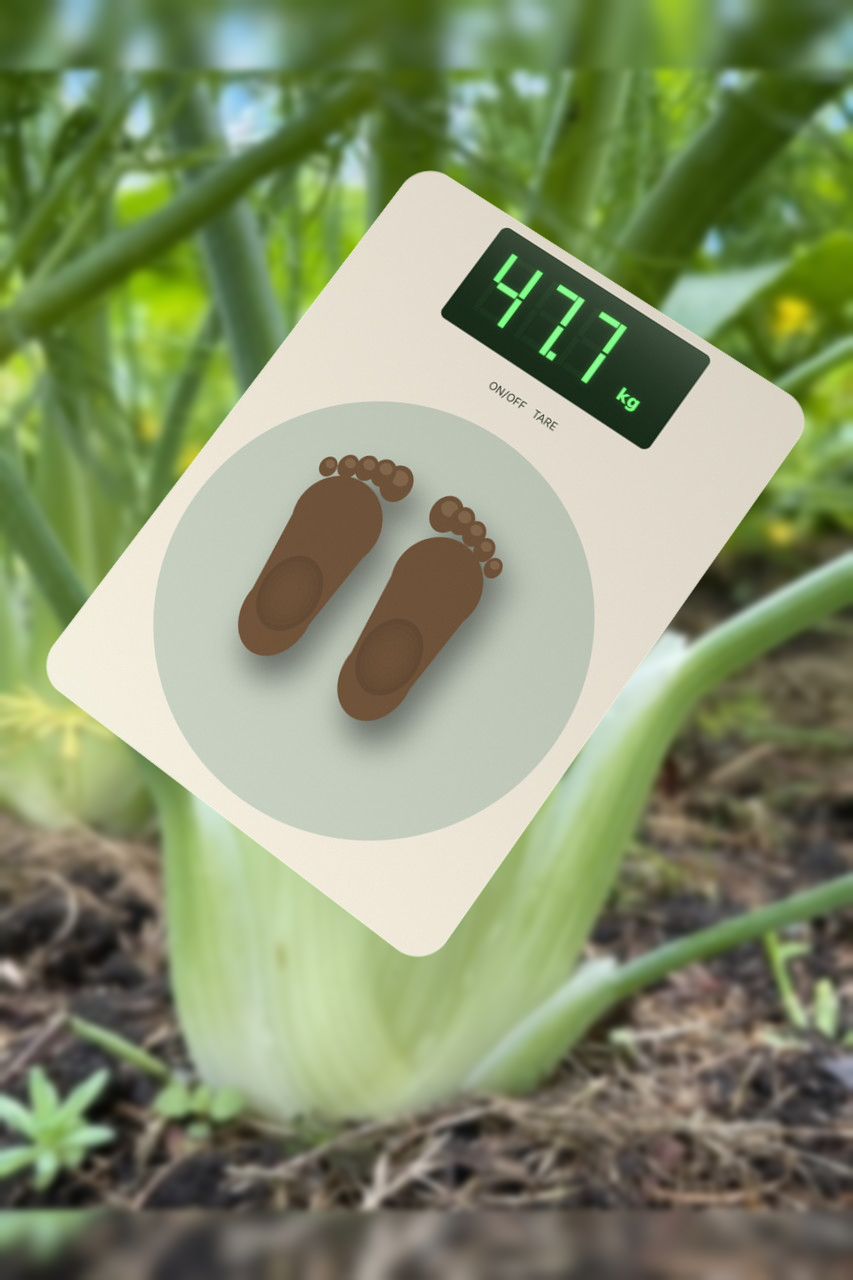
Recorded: value=47.7 unit=kg
